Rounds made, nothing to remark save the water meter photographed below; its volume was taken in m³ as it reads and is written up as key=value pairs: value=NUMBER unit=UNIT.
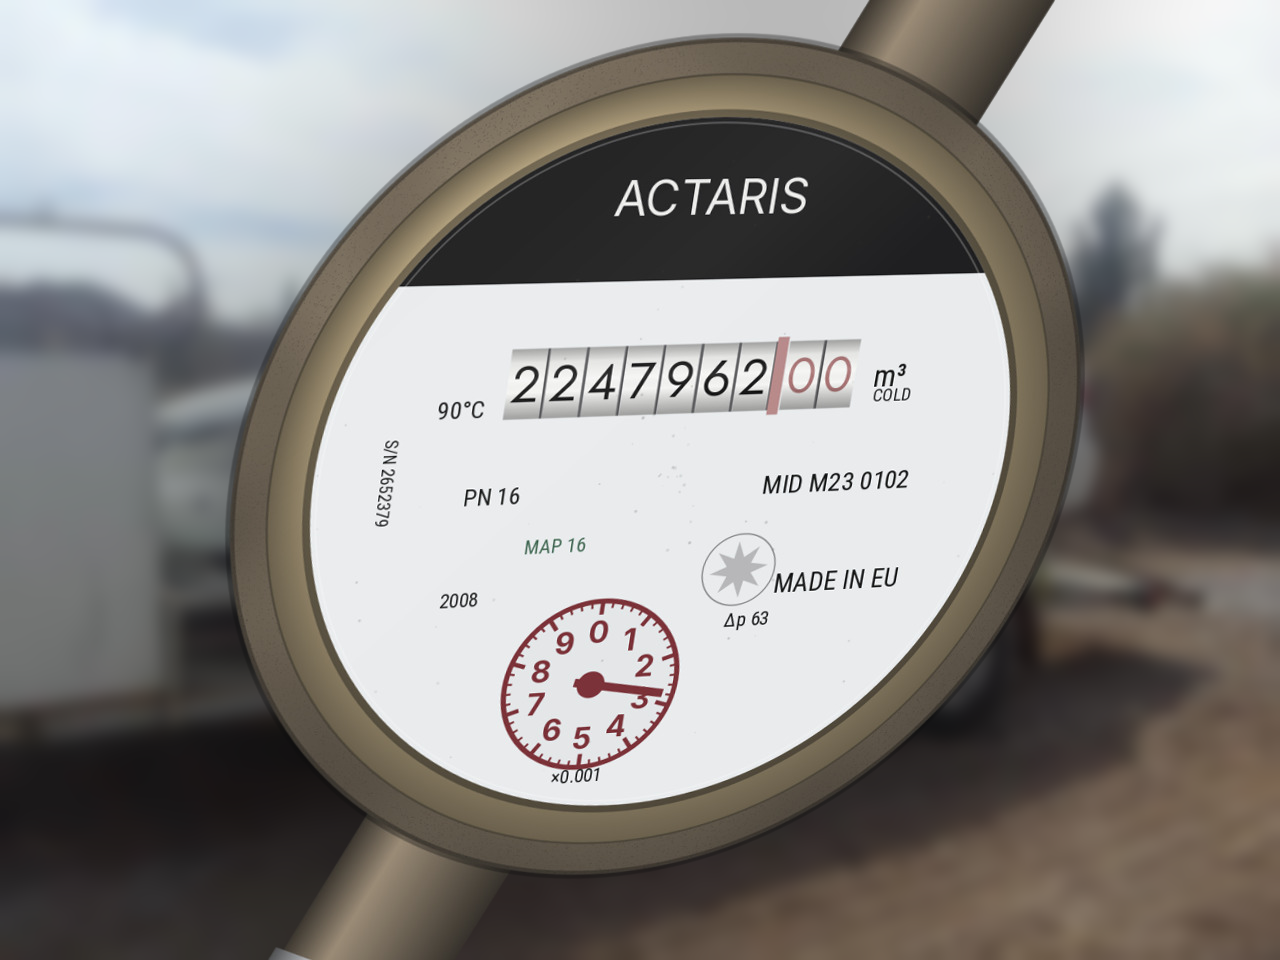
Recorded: value=2247962.002 unit=m³
